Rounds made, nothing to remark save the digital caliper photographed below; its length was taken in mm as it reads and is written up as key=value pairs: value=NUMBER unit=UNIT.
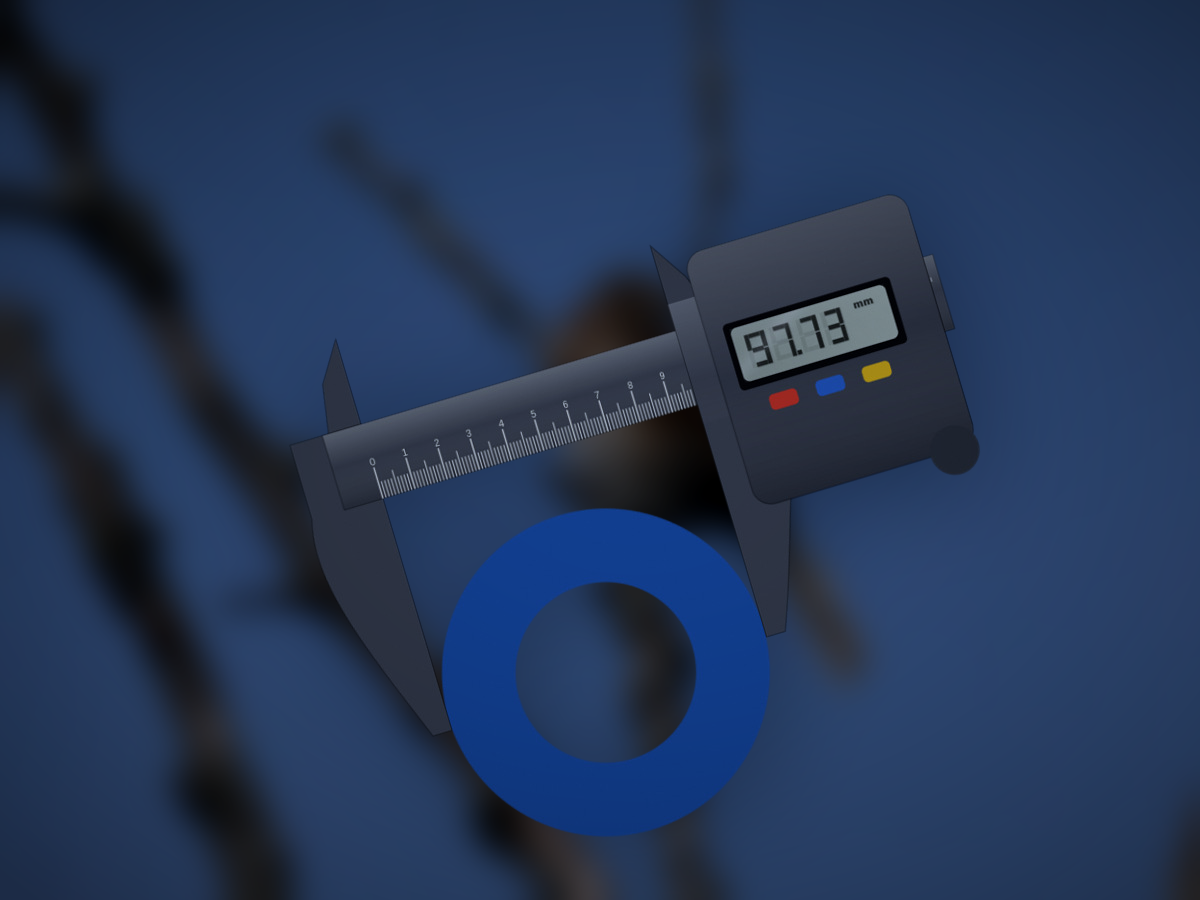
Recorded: value=97.73 unit=mm
